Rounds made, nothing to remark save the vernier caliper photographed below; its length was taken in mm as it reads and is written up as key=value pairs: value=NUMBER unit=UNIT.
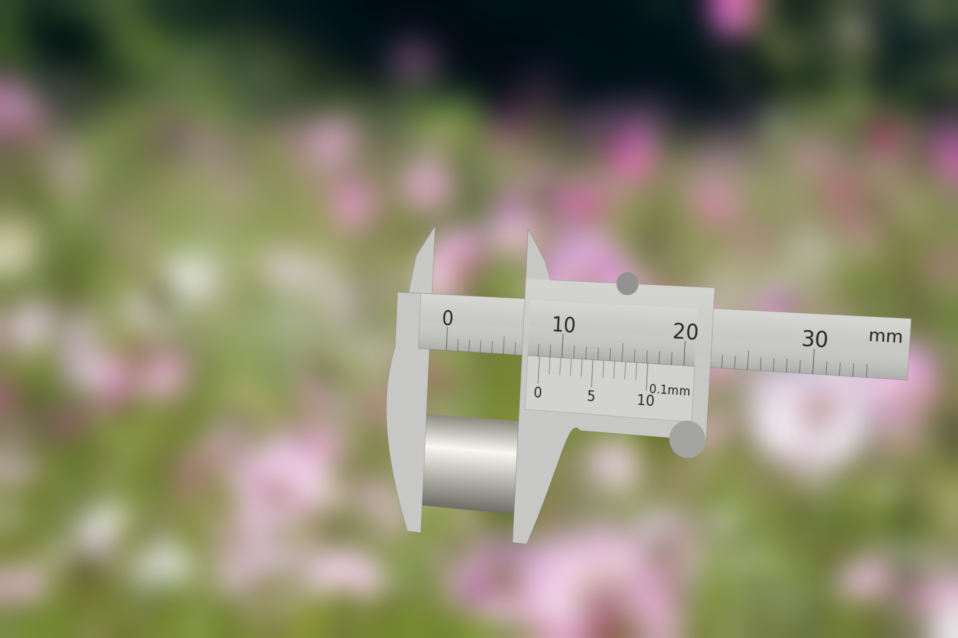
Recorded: value=8.1 unit=mm
